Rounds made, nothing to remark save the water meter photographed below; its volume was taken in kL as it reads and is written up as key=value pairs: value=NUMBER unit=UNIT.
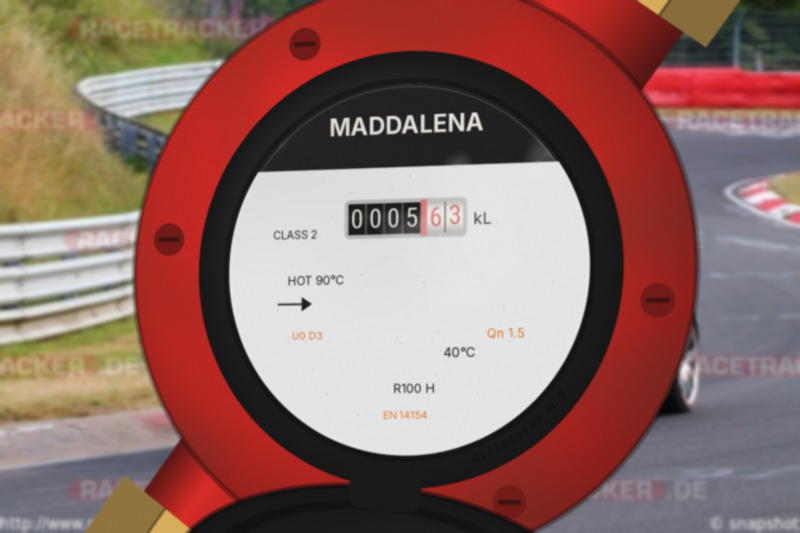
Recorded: value=5.63 unit=kL
